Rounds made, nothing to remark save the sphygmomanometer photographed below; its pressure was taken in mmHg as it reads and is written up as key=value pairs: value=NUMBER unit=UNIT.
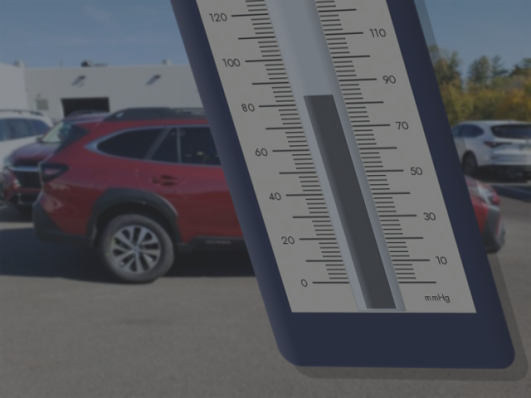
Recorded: value=84 unit=mmHg
